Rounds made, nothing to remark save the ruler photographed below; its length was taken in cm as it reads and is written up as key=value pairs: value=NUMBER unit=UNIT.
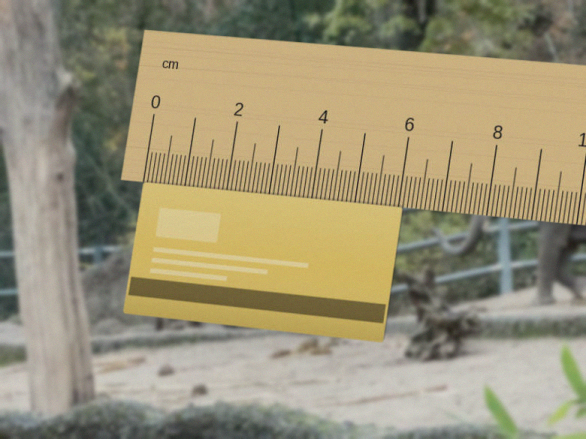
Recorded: value=6.1 unit=cm
